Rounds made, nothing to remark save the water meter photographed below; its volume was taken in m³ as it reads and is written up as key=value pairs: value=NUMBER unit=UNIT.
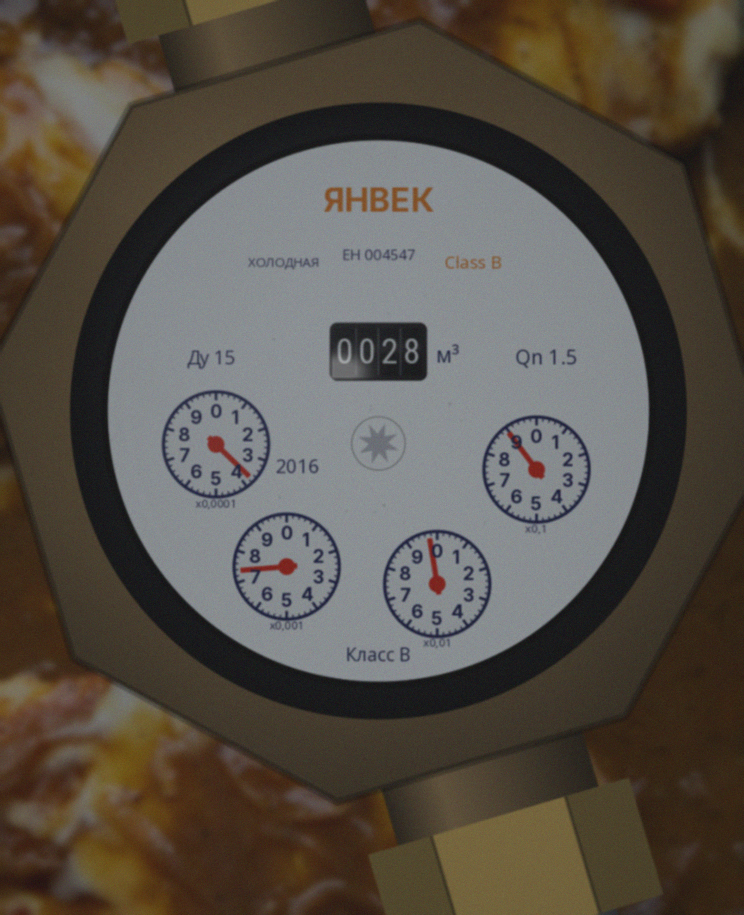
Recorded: value=28.8973 unit=m³
